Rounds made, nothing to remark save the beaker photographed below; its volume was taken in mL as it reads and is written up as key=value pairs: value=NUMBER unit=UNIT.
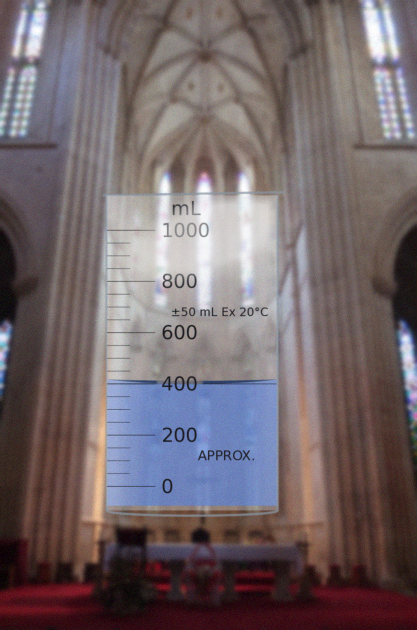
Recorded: value=400 unit=mL
